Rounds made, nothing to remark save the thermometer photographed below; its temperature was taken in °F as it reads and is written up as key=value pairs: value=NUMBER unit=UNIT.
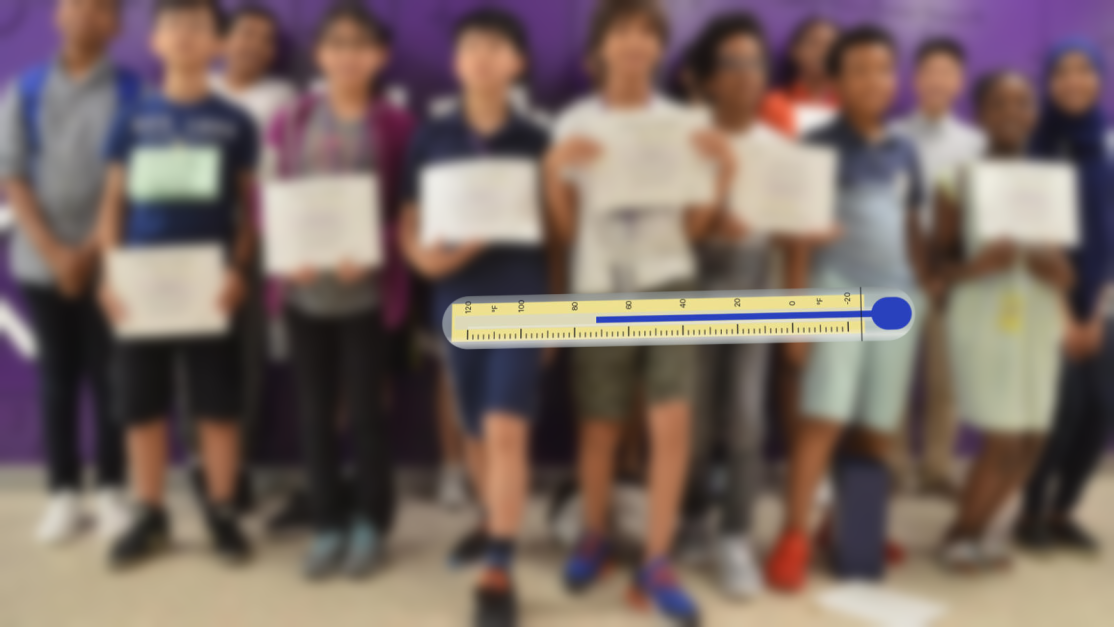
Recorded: value=72 unit=°F
